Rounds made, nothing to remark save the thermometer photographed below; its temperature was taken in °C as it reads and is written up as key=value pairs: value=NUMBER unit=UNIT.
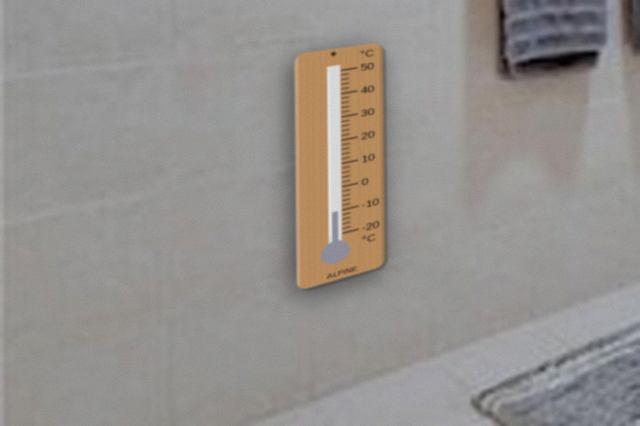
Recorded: value=-10 unit=°C
